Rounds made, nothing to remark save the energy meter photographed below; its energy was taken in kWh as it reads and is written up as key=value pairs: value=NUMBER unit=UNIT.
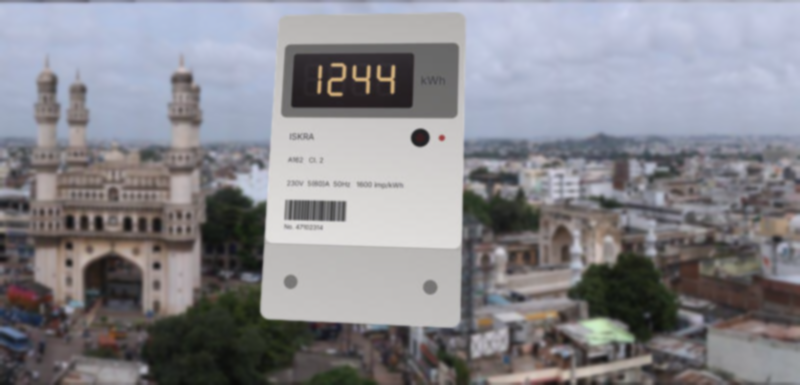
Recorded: value=1244 unit=kWh
